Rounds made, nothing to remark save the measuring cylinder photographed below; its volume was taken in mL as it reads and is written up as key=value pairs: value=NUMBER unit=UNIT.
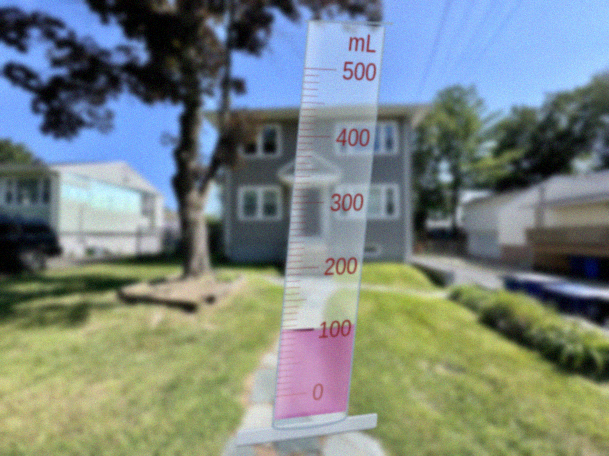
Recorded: value=100 unit=mL
